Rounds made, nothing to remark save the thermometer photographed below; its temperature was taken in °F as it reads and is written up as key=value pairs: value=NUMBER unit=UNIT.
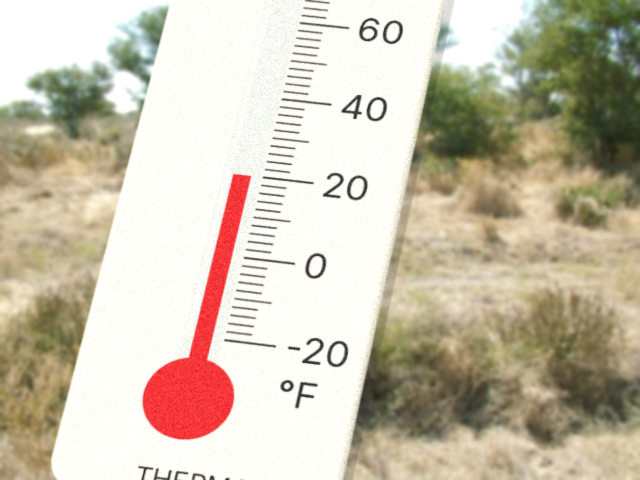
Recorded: value=20 unit=°F
